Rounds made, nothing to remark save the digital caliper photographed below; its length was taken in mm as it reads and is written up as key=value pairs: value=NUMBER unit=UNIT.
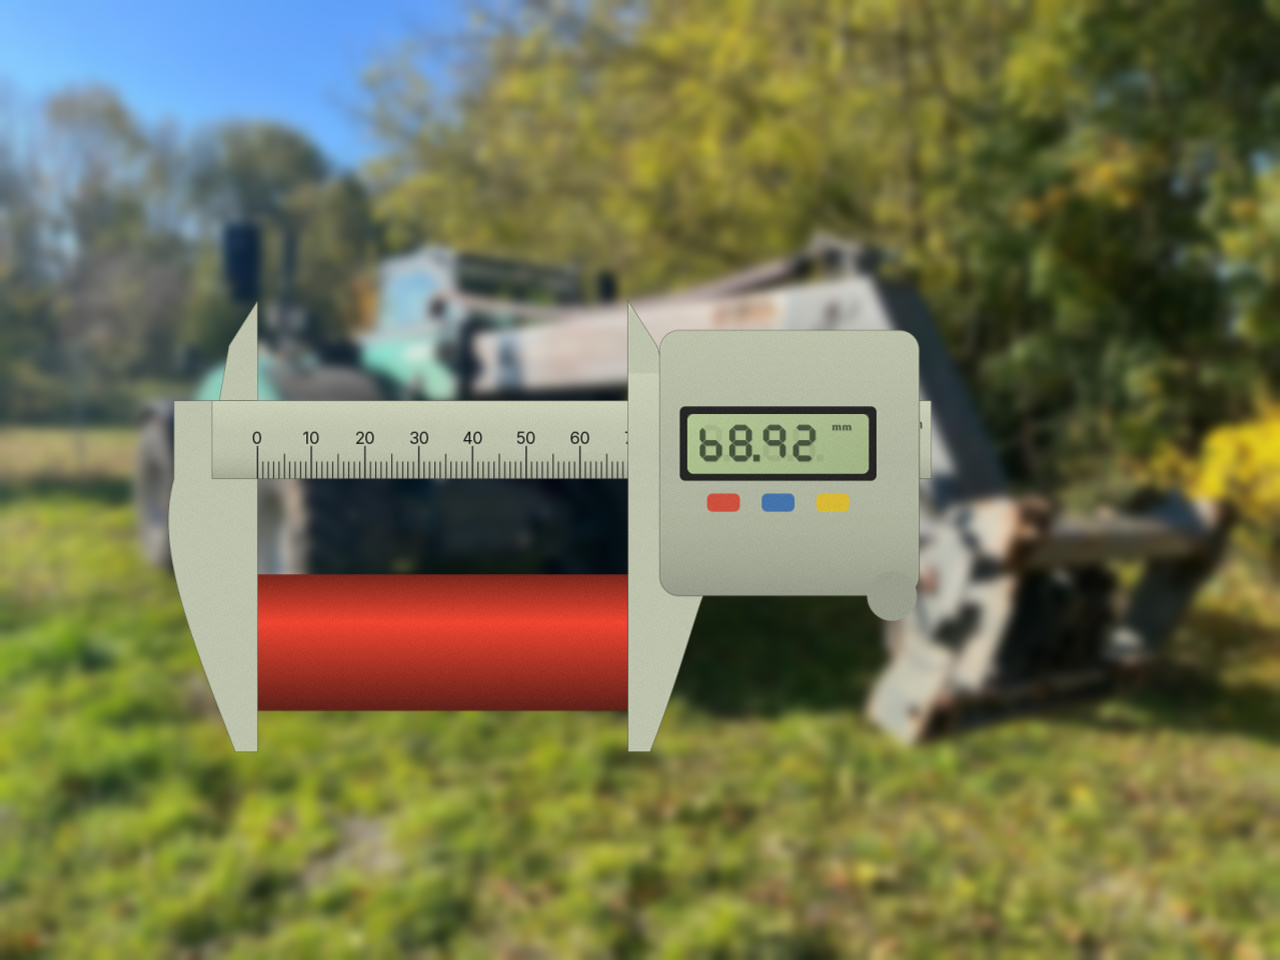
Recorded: value=68.92 unit=mm
